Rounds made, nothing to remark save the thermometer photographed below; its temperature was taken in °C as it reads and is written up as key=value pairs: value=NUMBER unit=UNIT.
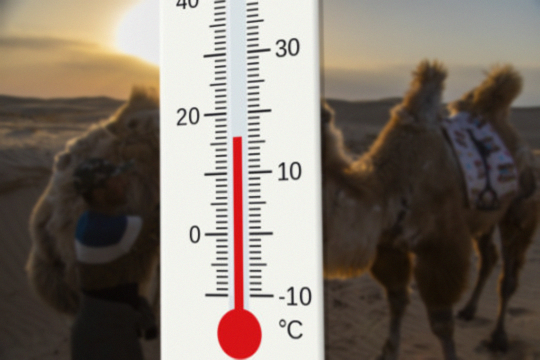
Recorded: value=16 unit=°C
